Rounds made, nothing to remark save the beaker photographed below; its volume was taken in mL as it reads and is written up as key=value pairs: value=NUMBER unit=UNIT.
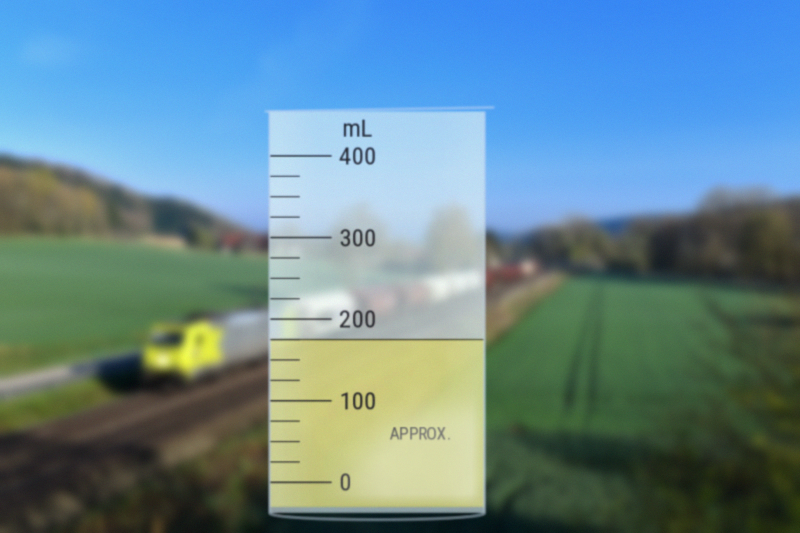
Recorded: value=175 unit=mL
